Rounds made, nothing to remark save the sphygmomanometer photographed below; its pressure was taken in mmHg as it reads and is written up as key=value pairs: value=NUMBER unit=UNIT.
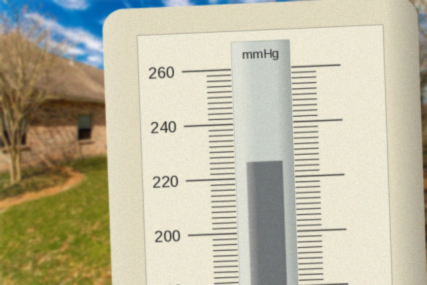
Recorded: value=226 unit=mmHg
